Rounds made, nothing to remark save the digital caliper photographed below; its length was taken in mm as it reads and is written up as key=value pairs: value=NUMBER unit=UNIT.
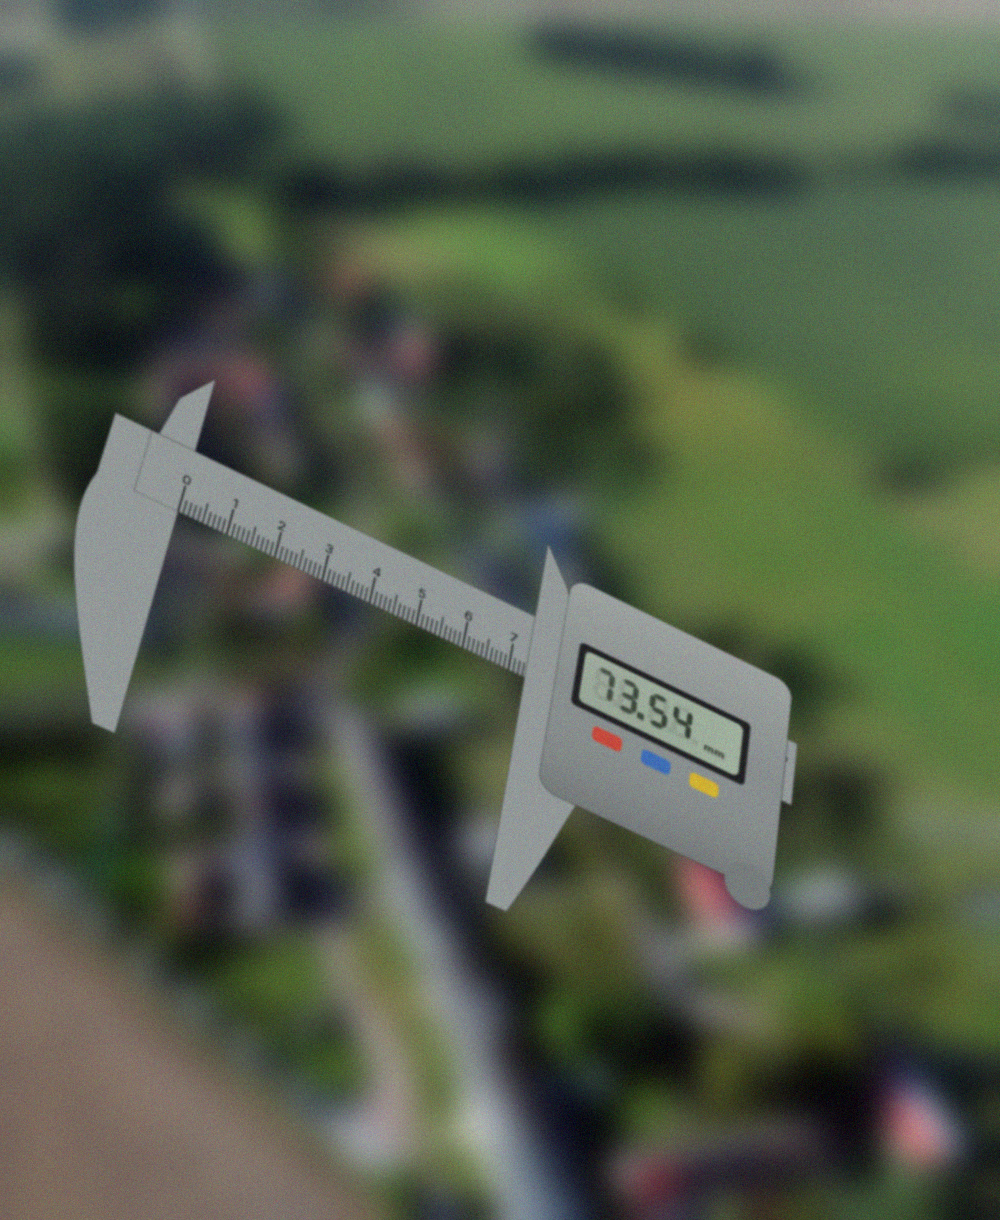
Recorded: value=73.54 unit=mm
